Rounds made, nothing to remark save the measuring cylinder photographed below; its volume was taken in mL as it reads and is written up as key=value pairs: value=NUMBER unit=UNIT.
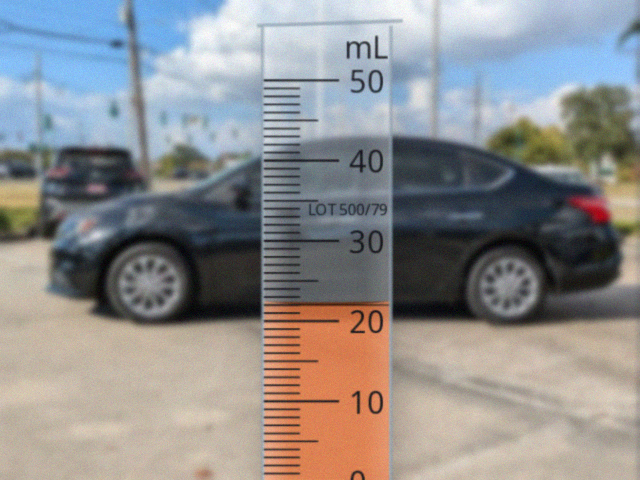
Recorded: value=22 unit=mL
